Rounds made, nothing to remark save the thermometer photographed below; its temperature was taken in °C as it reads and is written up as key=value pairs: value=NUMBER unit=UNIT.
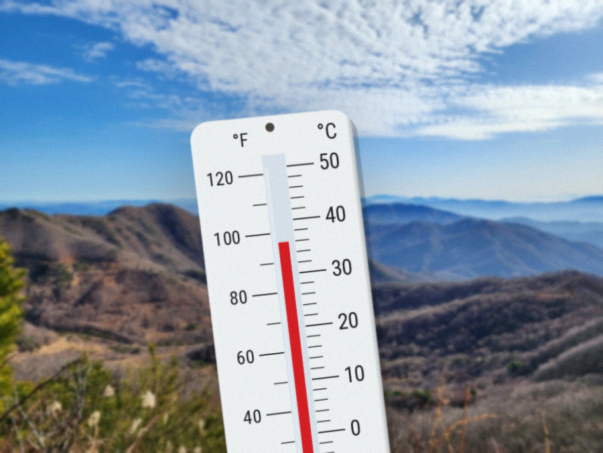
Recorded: value=36 unit=°C
